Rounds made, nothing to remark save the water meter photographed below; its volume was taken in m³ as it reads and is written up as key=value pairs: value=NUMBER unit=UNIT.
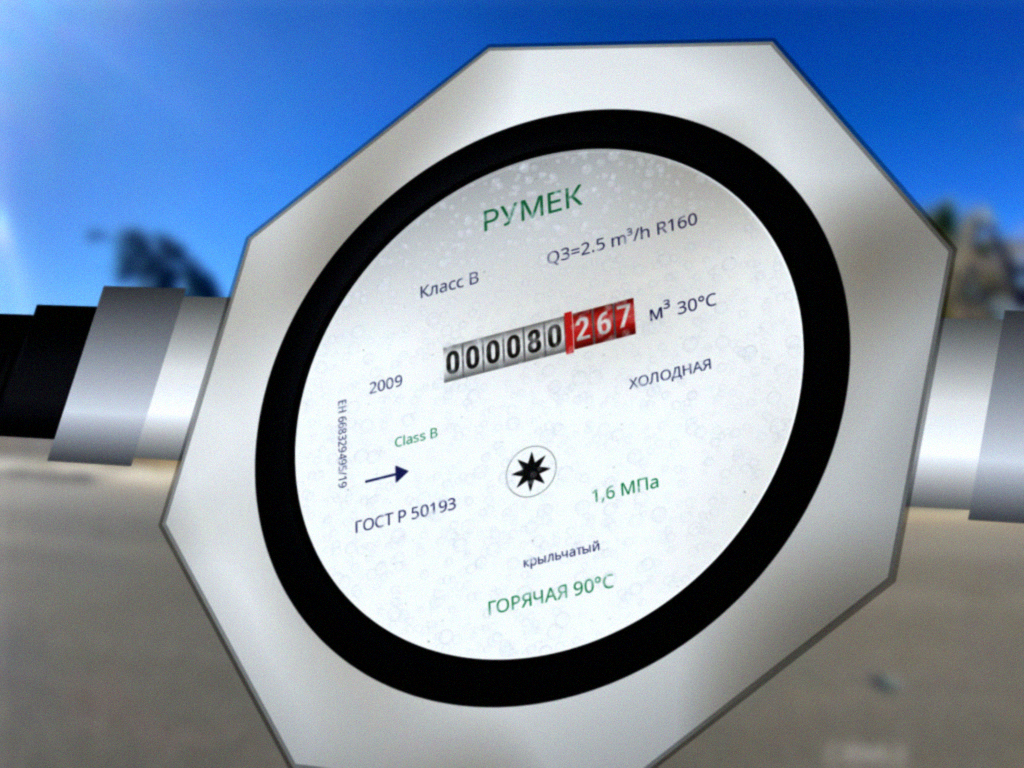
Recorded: value=80.267 unit=m³
